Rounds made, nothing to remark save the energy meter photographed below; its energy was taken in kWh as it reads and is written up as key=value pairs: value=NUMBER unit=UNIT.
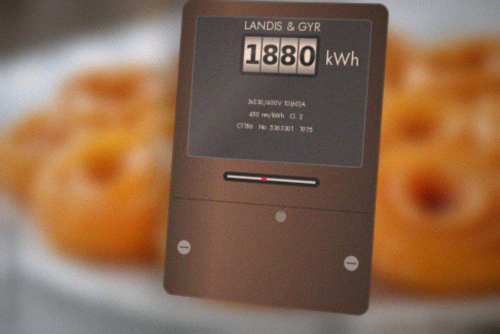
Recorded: value=1880 unit=kWh
